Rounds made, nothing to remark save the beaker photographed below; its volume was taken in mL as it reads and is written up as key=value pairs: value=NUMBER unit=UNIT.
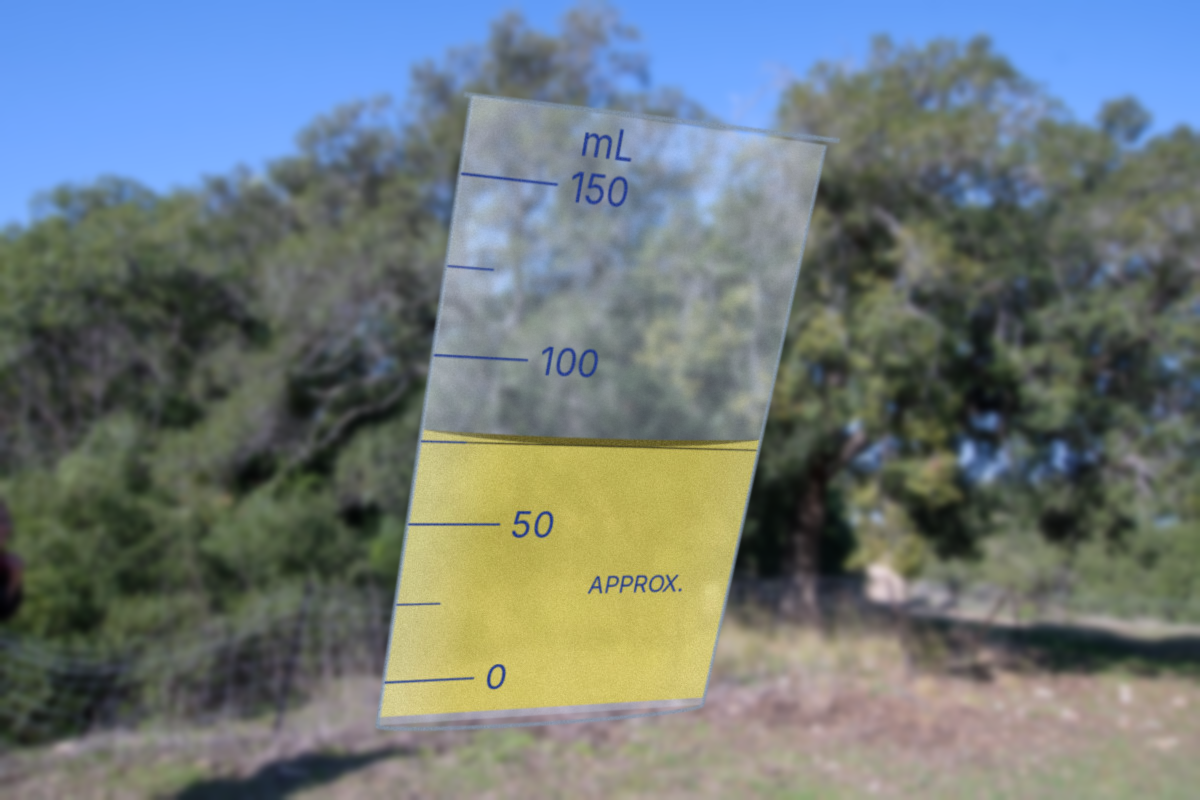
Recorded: value=75 unit=mL
